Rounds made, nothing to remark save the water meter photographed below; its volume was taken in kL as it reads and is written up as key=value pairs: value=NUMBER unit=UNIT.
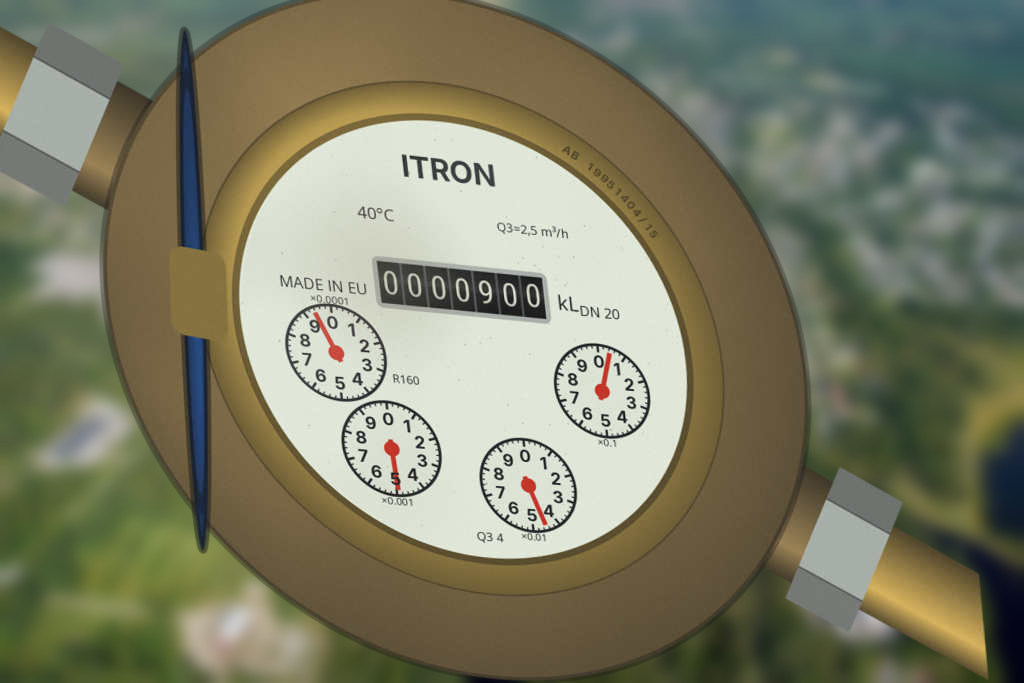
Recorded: value=900.0449 unit=kL
